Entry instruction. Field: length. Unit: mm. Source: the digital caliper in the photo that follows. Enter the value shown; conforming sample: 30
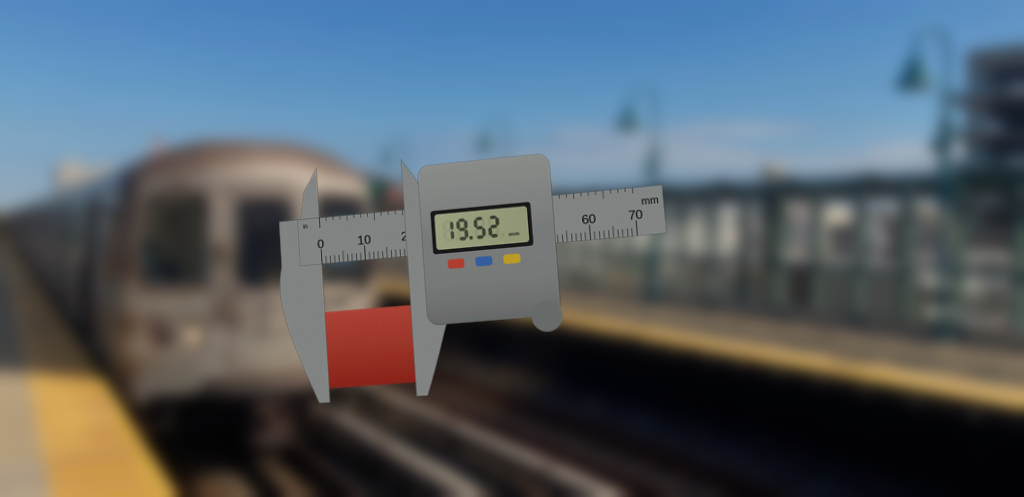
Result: 19.52
